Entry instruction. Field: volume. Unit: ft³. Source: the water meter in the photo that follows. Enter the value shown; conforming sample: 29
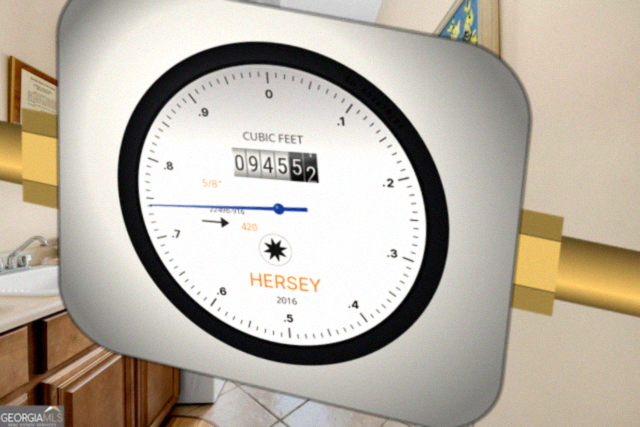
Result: 94551.74
